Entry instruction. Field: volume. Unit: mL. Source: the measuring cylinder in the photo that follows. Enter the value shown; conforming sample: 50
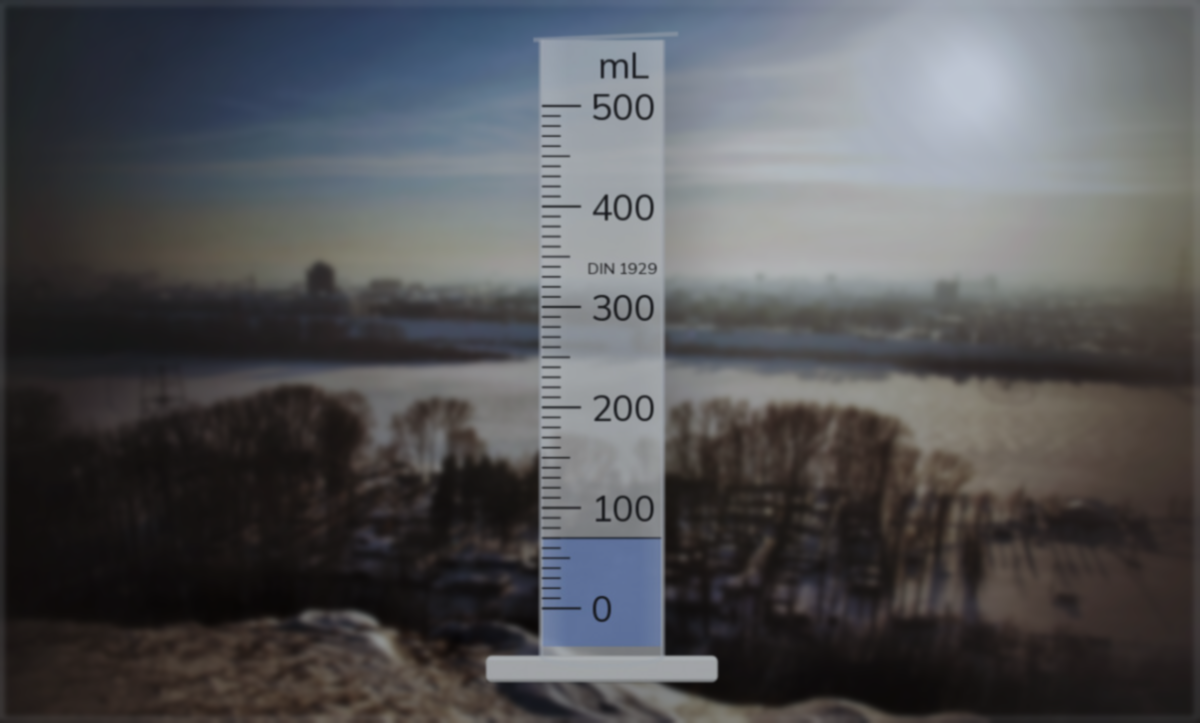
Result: 70
